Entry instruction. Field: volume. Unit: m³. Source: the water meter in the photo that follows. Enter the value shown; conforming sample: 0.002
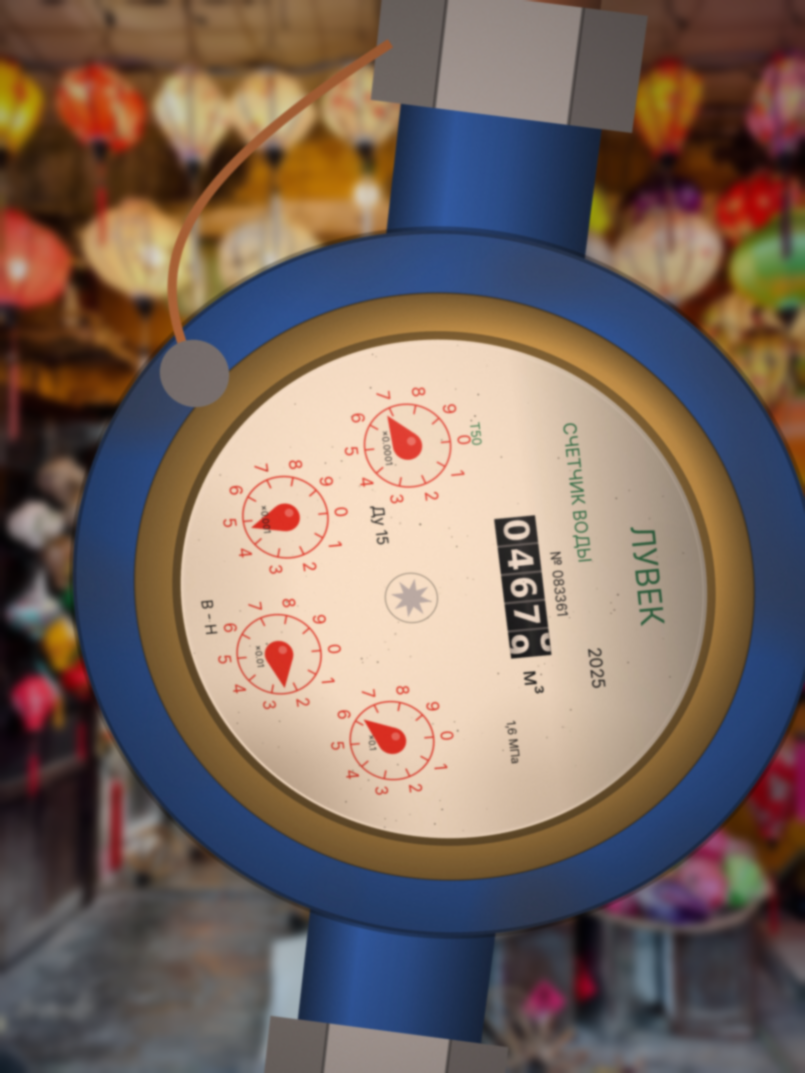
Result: 4678.6246
